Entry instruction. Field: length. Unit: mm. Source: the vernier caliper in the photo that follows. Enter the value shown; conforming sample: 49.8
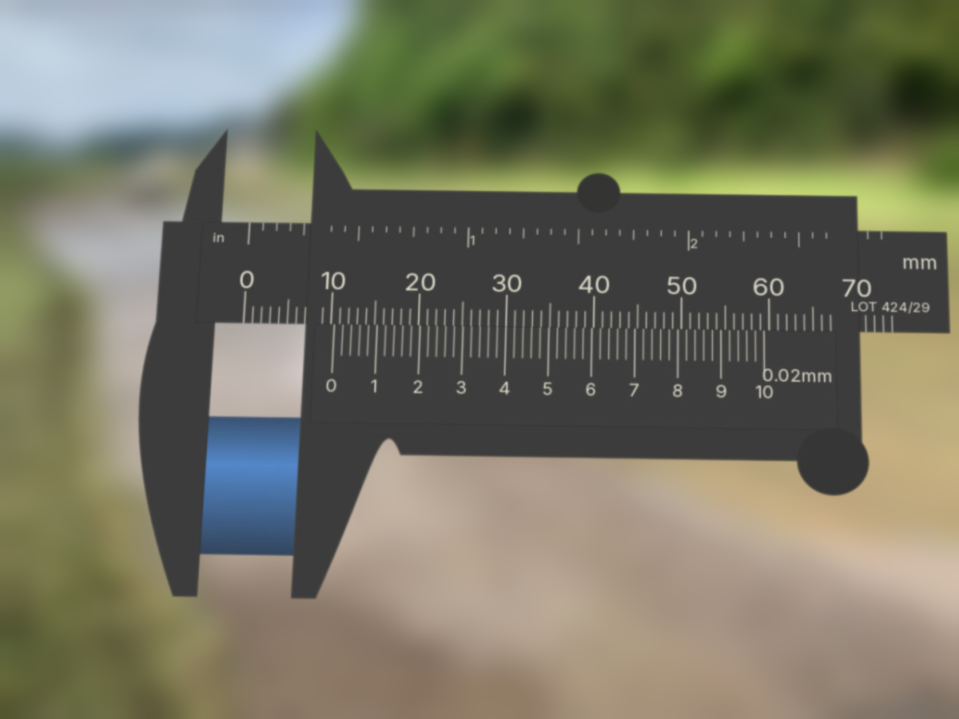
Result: 10.4
